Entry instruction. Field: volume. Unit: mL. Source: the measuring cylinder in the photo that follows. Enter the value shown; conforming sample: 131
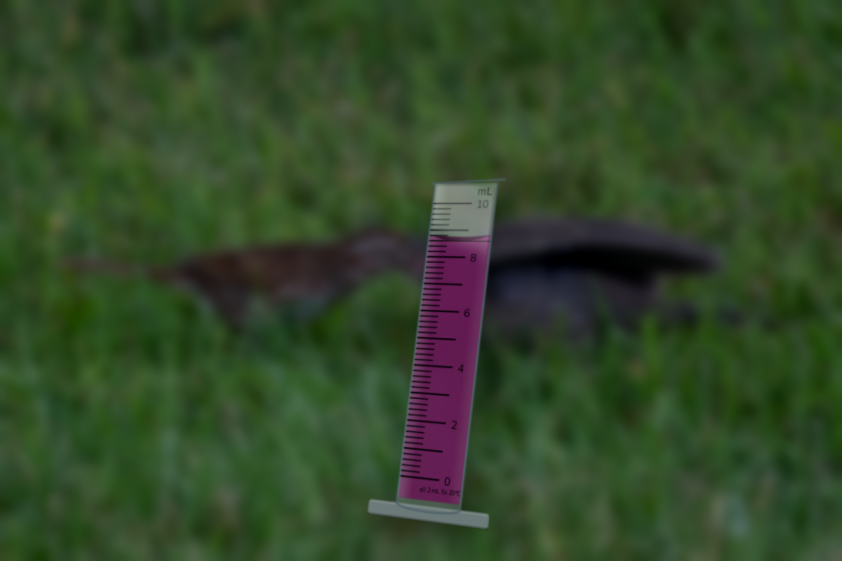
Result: 8.6
